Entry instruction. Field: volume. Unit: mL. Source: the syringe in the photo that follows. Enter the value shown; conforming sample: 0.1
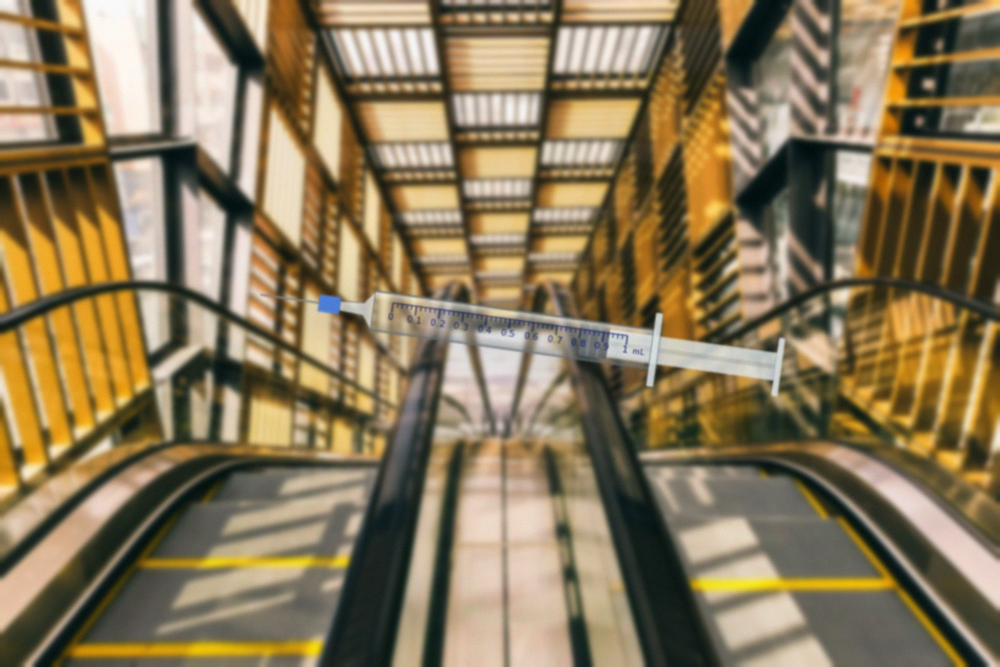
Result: 0.8
